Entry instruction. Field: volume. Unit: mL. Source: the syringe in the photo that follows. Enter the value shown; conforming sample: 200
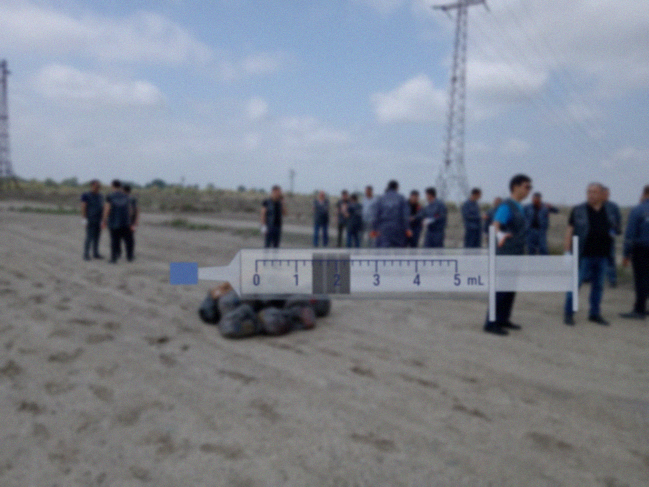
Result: 1.4
